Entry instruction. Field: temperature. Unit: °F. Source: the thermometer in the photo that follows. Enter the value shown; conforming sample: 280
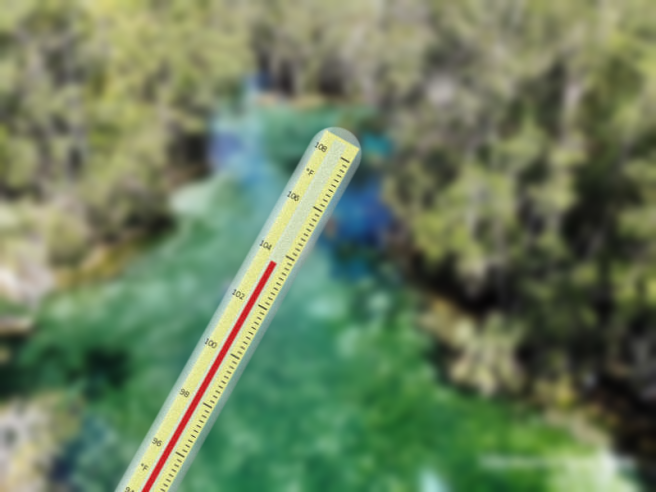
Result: 103.6
